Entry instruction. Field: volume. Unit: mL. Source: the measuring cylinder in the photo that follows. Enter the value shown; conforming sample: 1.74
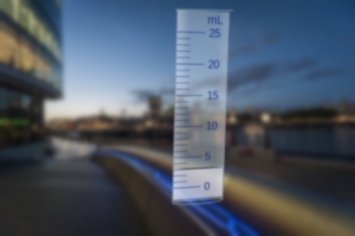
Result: 3
